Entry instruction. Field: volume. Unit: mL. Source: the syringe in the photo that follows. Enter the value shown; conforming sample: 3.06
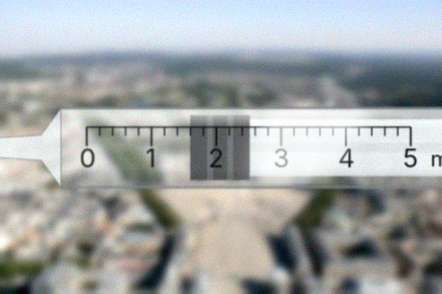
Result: 1.6
